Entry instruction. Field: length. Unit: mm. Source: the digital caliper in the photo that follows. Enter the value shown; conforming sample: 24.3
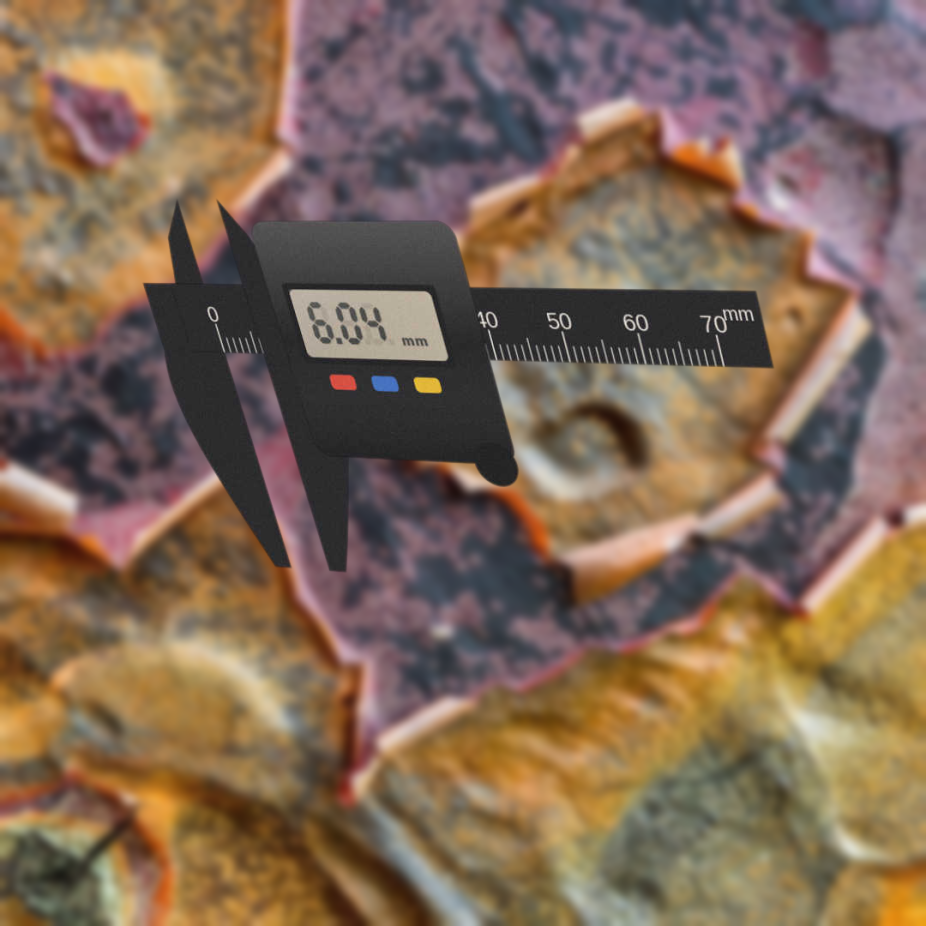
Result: 6.04
